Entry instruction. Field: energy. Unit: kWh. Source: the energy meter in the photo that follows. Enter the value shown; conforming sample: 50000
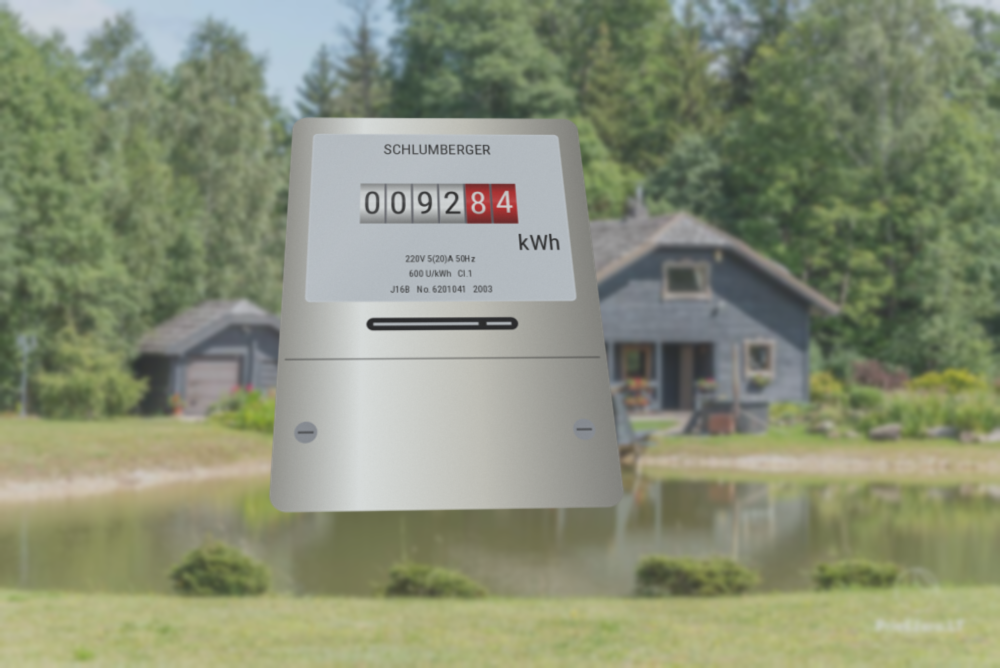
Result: 92.84
